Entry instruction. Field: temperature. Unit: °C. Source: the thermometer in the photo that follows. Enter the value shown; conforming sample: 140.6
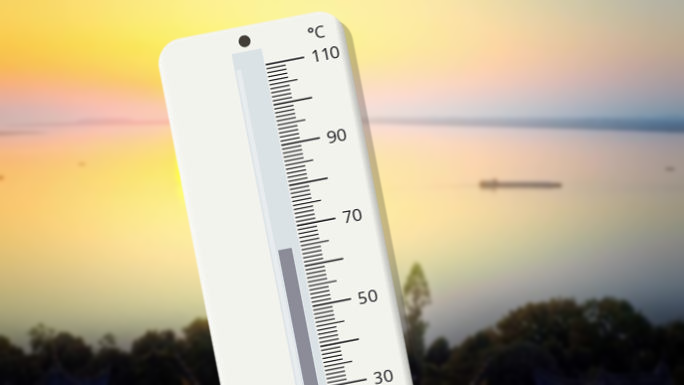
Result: 65
